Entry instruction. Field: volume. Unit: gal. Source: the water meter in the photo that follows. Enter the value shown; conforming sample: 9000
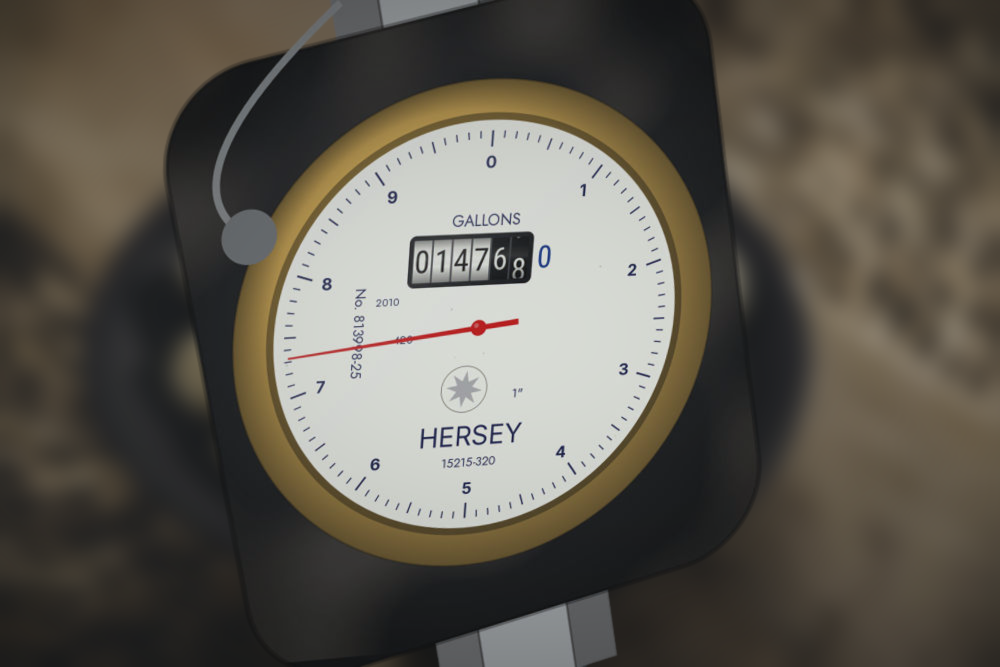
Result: 147677.3
